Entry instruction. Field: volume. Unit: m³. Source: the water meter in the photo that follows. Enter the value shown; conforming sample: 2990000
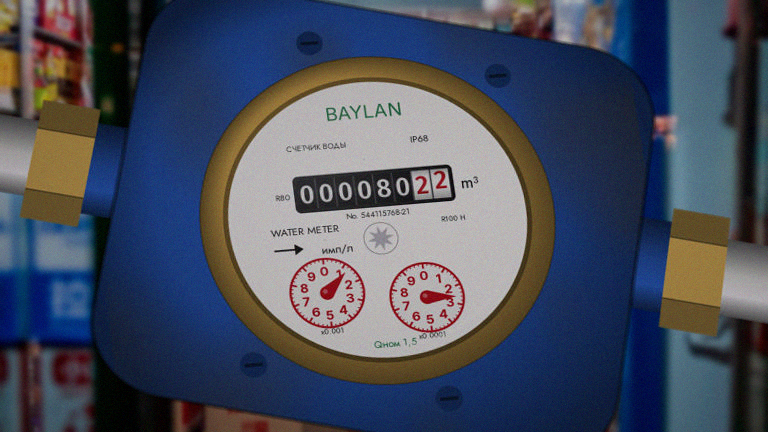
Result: 80.2212
